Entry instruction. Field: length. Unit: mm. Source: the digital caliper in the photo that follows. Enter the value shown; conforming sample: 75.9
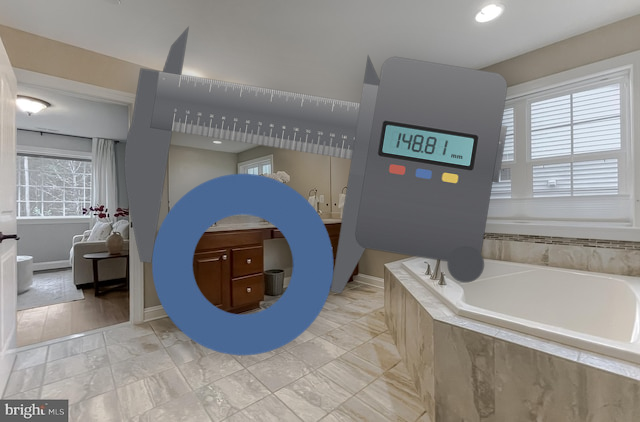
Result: 148.81
